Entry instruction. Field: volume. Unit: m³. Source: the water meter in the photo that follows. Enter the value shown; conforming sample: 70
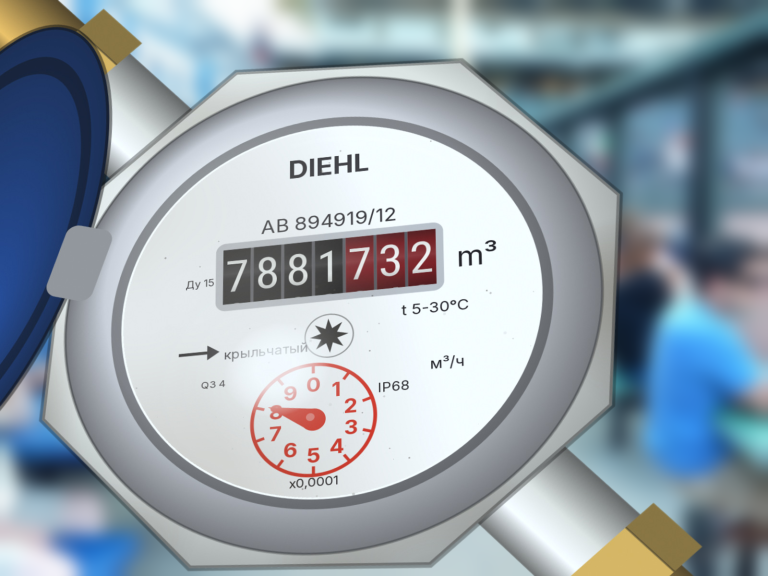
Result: 7881.7328
